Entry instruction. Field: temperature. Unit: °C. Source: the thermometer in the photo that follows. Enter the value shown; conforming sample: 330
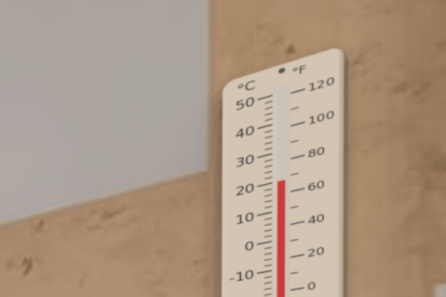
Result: 20
